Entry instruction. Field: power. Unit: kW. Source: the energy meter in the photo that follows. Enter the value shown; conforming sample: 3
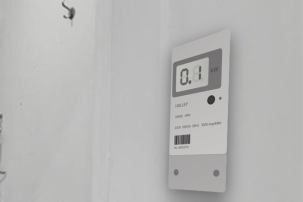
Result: 0.1
